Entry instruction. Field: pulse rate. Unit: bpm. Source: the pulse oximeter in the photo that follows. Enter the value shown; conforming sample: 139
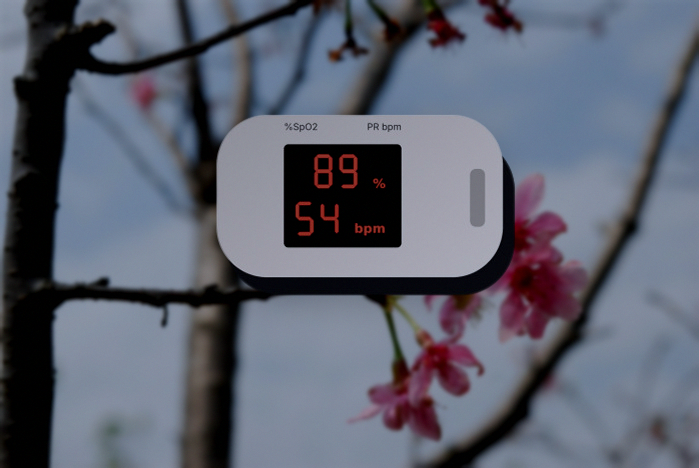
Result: 54
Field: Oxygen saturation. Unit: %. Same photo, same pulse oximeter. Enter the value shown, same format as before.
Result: 89
